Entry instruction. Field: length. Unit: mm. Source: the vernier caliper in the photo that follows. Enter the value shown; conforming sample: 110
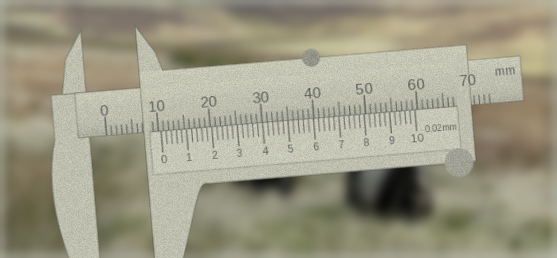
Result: 10.5
